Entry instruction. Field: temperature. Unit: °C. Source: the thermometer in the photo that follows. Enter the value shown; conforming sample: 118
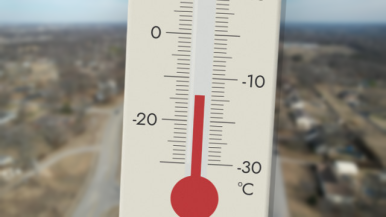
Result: -14
